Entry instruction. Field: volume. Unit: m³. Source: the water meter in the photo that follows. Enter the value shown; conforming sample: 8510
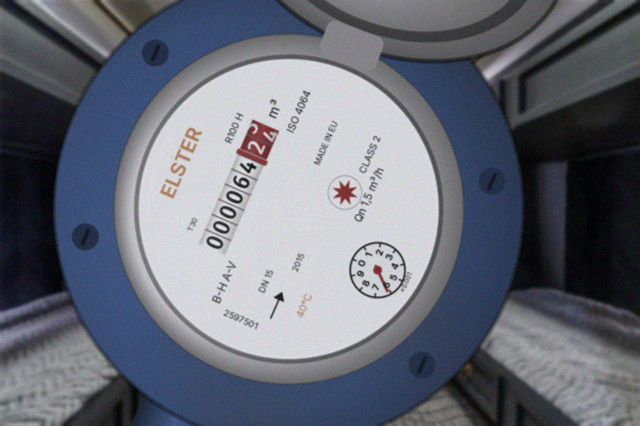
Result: 64.236
